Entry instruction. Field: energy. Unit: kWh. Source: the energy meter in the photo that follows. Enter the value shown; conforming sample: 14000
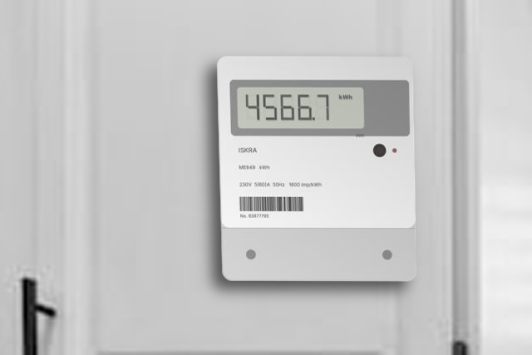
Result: 4566.7
